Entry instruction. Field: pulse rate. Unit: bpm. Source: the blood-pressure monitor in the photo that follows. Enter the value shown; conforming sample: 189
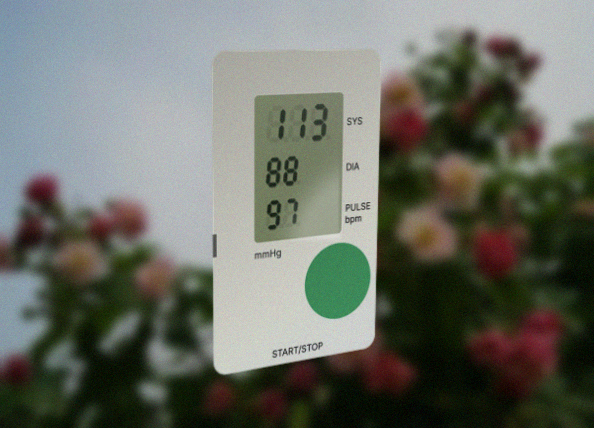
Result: 97
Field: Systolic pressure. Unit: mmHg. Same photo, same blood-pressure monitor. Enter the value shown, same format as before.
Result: 113
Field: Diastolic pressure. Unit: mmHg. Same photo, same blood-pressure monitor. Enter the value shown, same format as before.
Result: 88
